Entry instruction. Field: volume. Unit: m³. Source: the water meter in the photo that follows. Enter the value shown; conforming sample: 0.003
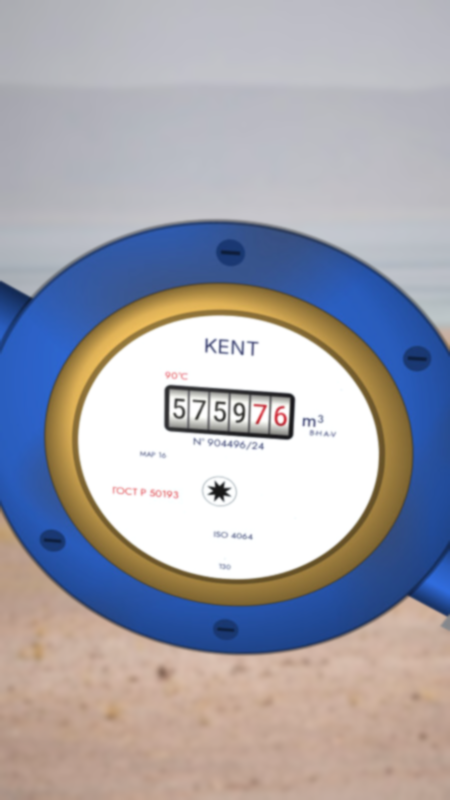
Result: 5759.76
